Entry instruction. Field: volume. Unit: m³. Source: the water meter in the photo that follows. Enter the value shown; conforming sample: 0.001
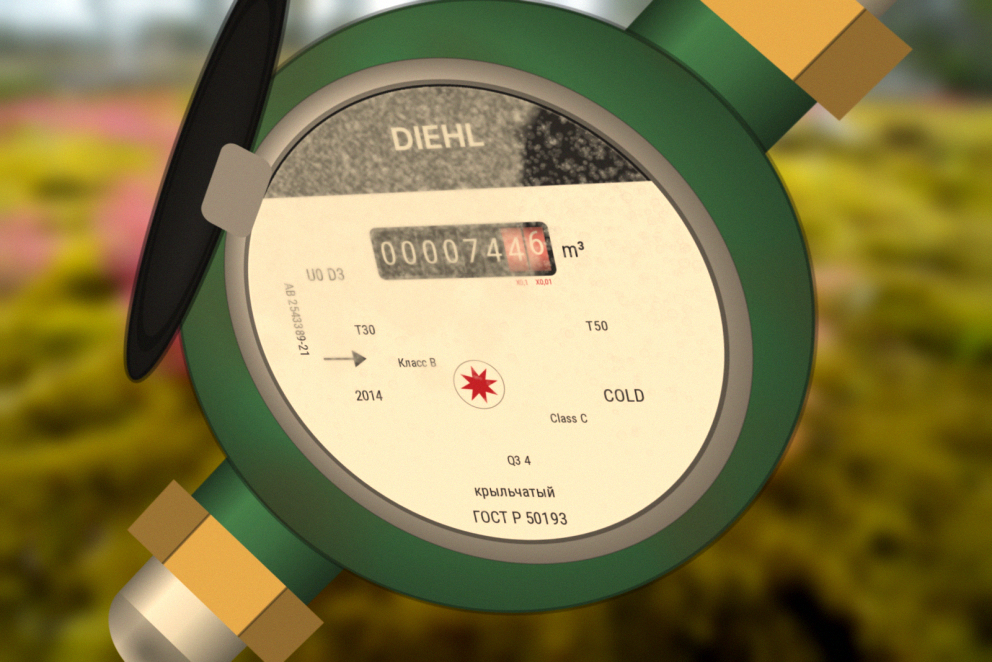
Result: 74.46
